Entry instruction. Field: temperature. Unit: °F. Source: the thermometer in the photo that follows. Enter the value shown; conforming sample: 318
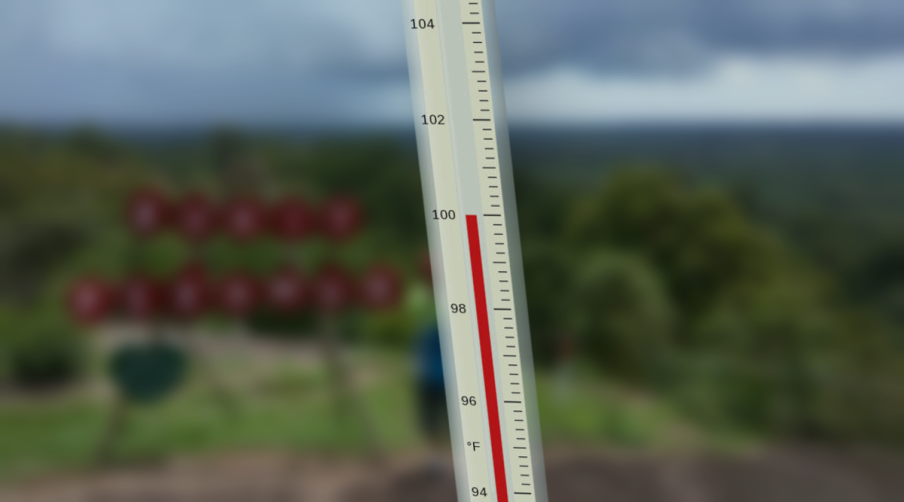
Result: 100
